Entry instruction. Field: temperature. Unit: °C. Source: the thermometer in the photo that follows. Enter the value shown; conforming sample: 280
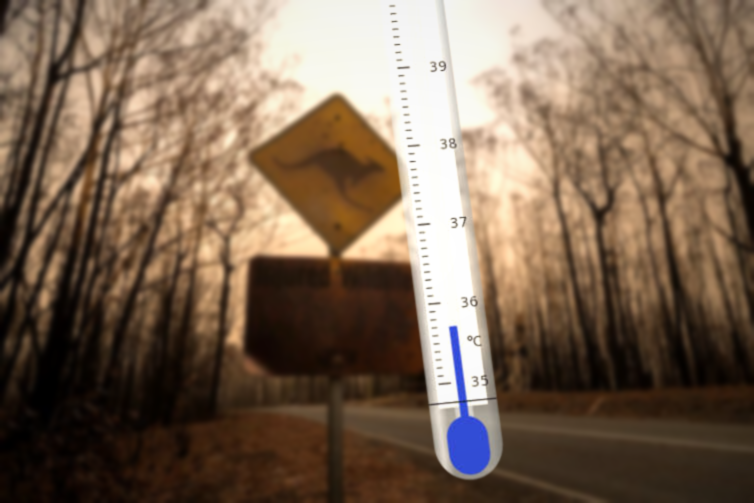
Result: 35.7
